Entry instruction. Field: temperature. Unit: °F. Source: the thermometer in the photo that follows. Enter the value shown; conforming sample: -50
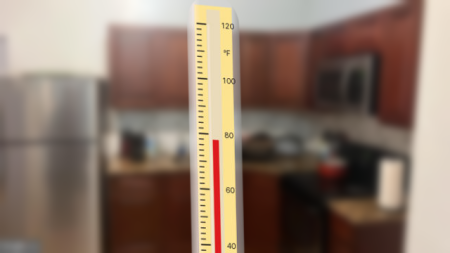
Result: 78
